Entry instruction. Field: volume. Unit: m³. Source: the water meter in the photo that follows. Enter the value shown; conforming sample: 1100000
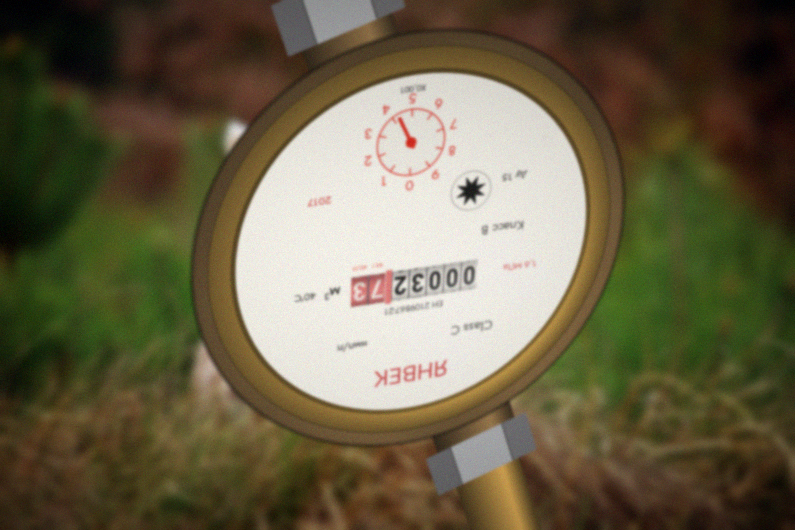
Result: 32.734
